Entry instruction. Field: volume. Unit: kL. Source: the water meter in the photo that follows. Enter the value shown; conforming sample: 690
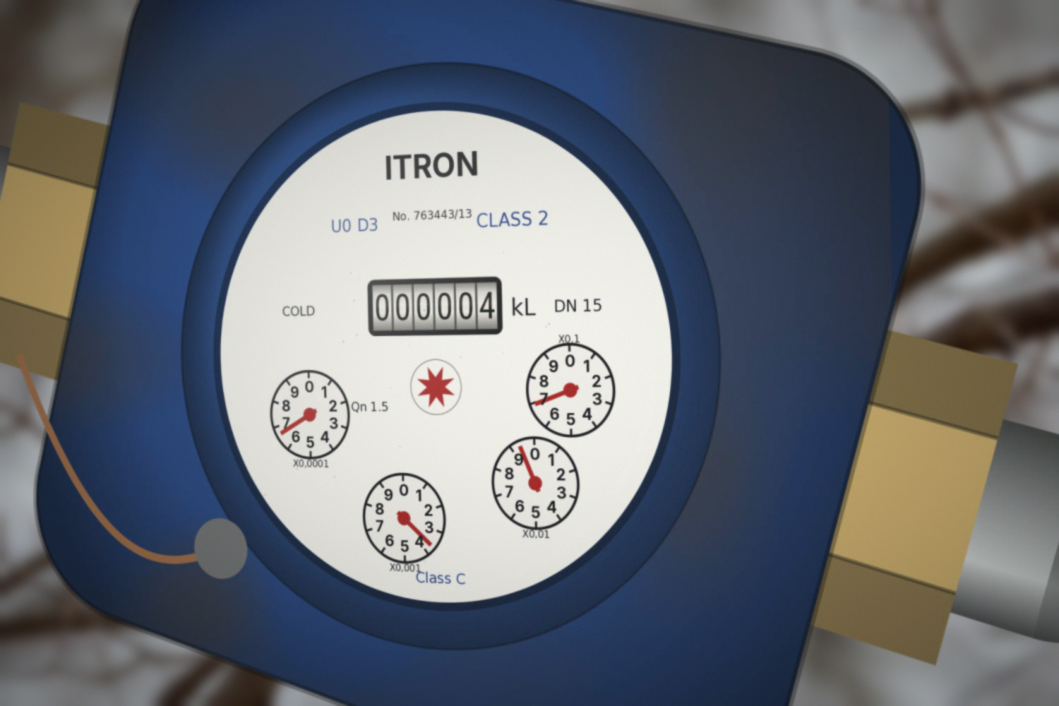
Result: 4.6936
